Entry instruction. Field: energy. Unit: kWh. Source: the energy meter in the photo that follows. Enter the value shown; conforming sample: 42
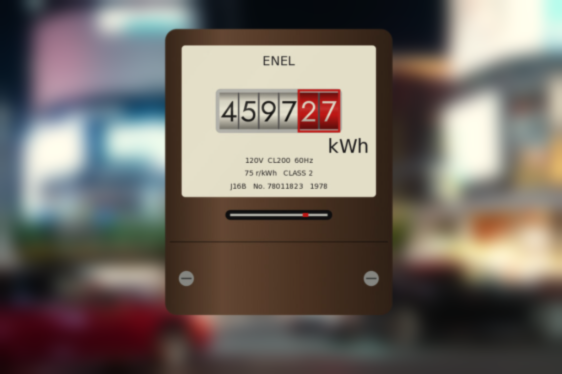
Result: 4597.27
